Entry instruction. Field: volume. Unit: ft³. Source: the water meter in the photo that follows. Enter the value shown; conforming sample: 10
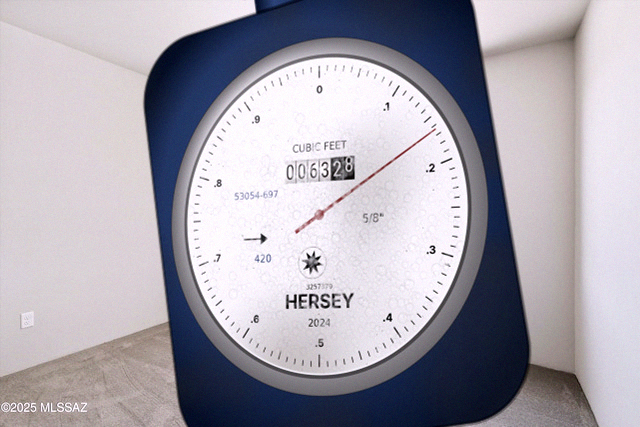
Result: 6328.16
